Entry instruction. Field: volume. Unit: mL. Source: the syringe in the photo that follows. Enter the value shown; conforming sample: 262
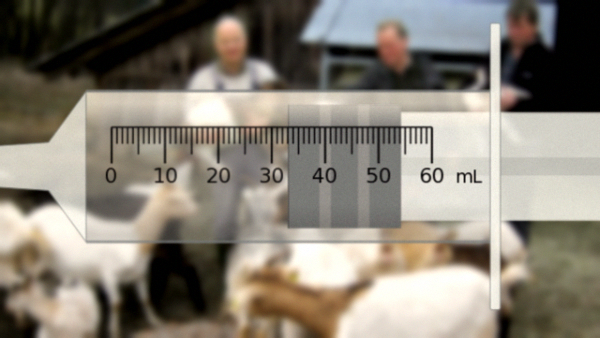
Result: 33
